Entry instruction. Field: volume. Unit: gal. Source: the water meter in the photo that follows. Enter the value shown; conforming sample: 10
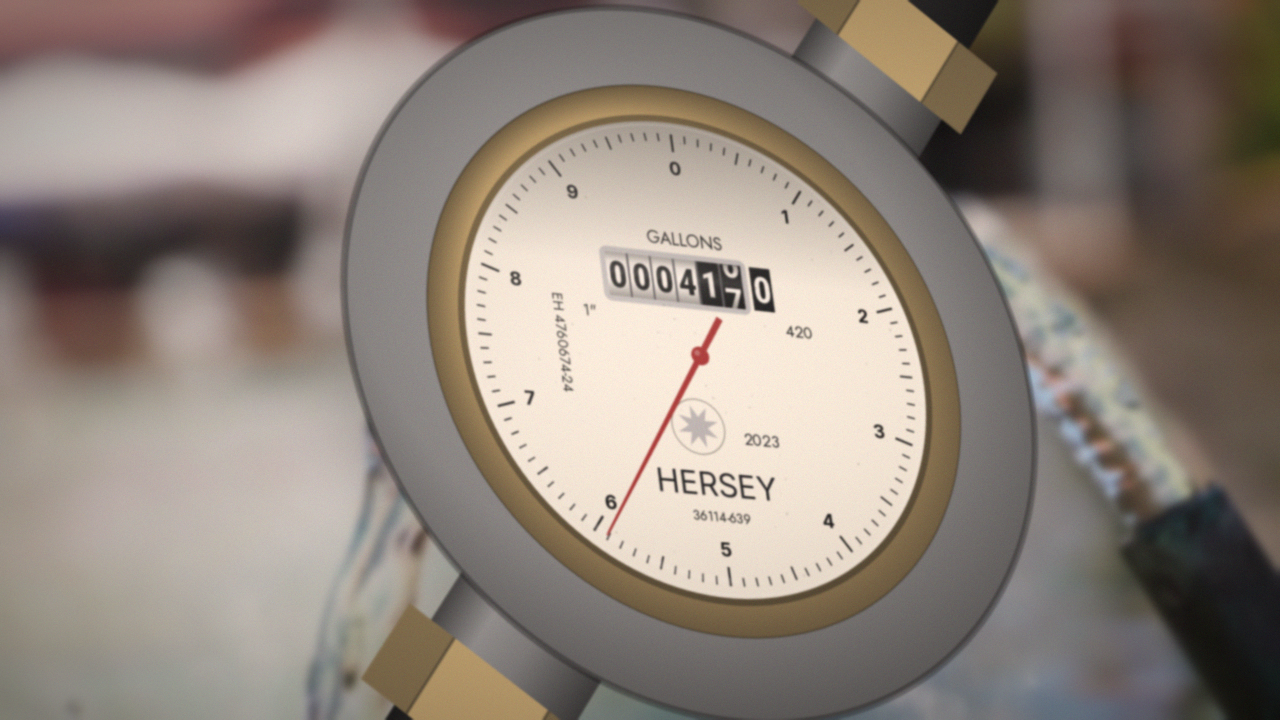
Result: 4165.9
